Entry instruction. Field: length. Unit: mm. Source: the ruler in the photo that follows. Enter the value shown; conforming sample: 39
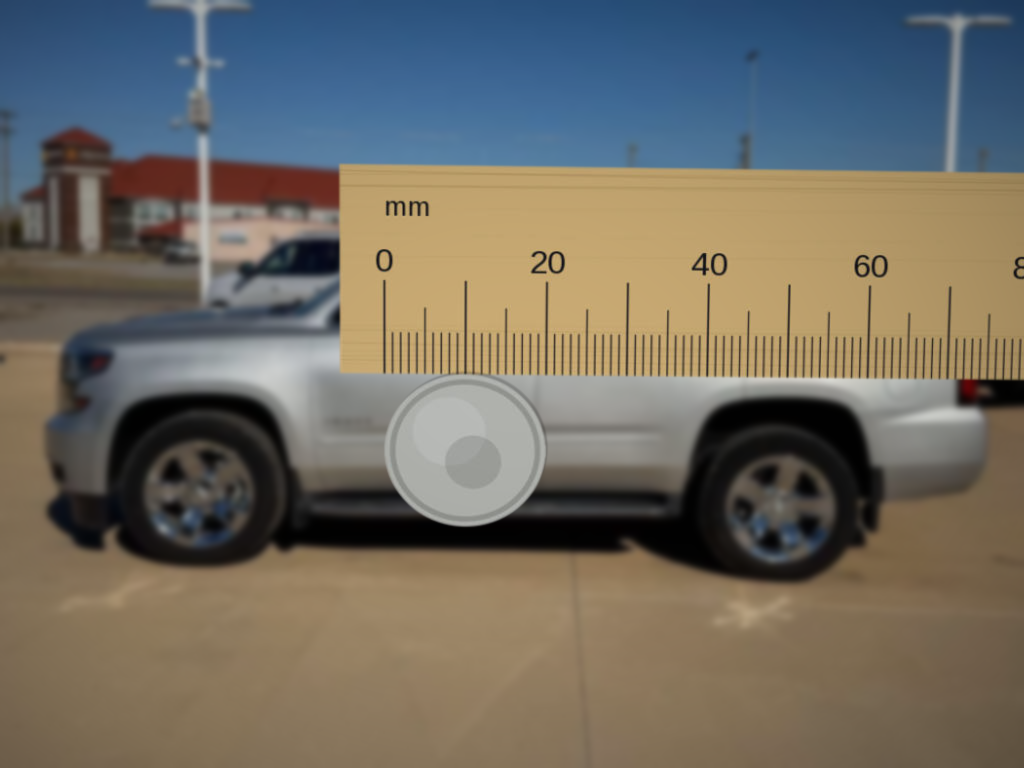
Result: 20
